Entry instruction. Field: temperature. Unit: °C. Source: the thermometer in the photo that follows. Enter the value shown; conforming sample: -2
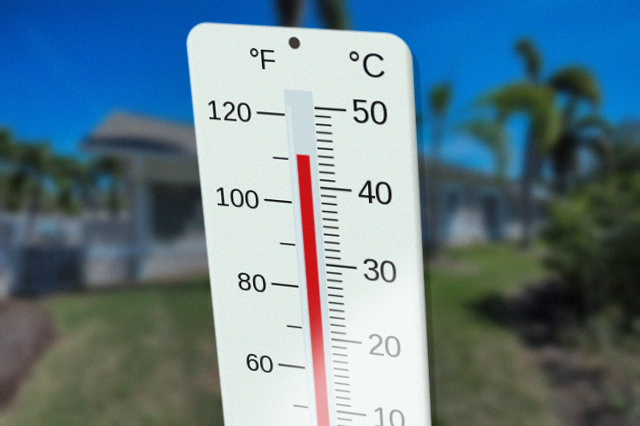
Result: 44
